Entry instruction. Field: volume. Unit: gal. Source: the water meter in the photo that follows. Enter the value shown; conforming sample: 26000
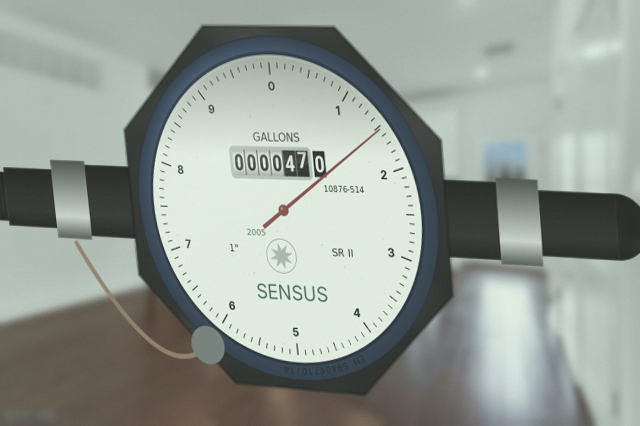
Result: 471.5
